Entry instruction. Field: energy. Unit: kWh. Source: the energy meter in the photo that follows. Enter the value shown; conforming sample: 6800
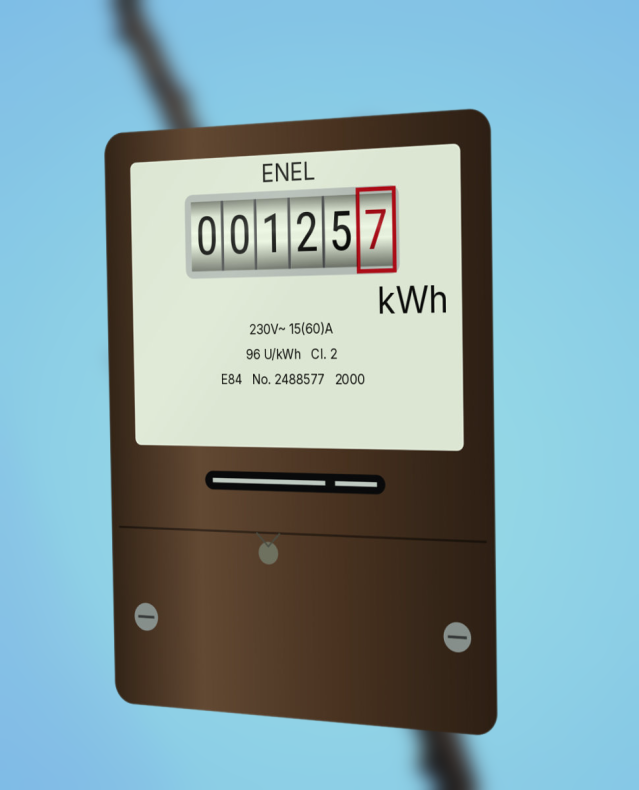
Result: 125.7
